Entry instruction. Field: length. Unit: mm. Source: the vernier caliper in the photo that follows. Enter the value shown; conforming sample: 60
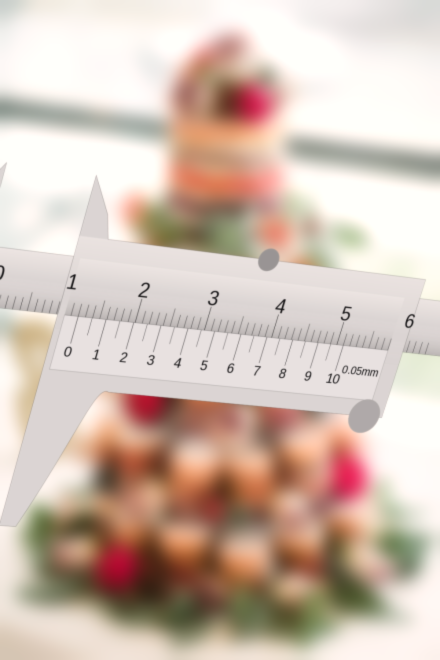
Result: 12.0
